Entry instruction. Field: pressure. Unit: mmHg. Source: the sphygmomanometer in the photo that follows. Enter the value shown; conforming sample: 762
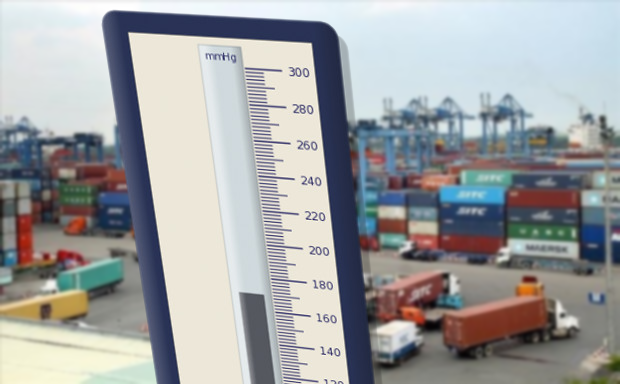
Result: 170
